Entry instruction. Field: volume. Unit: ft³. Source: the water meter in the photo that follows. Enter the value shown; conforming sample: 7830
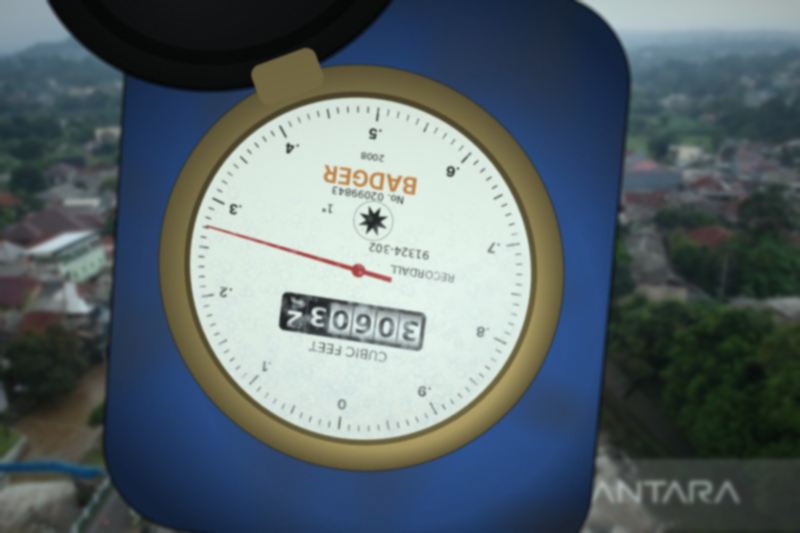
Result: 306032.27
